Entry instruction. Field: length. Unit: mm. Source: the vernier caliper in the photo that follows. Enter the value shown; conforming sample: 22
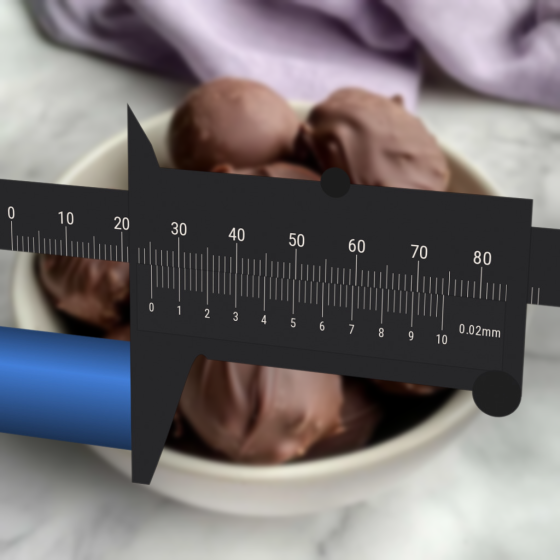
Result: 25.2
